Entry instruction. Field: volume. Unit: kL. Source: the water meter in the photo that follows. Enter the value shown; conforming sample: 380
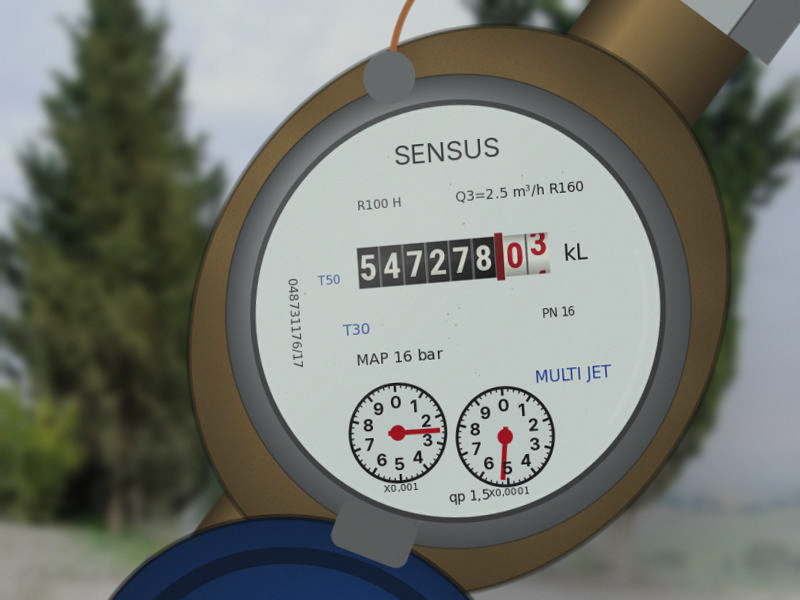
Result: 547278.0325
